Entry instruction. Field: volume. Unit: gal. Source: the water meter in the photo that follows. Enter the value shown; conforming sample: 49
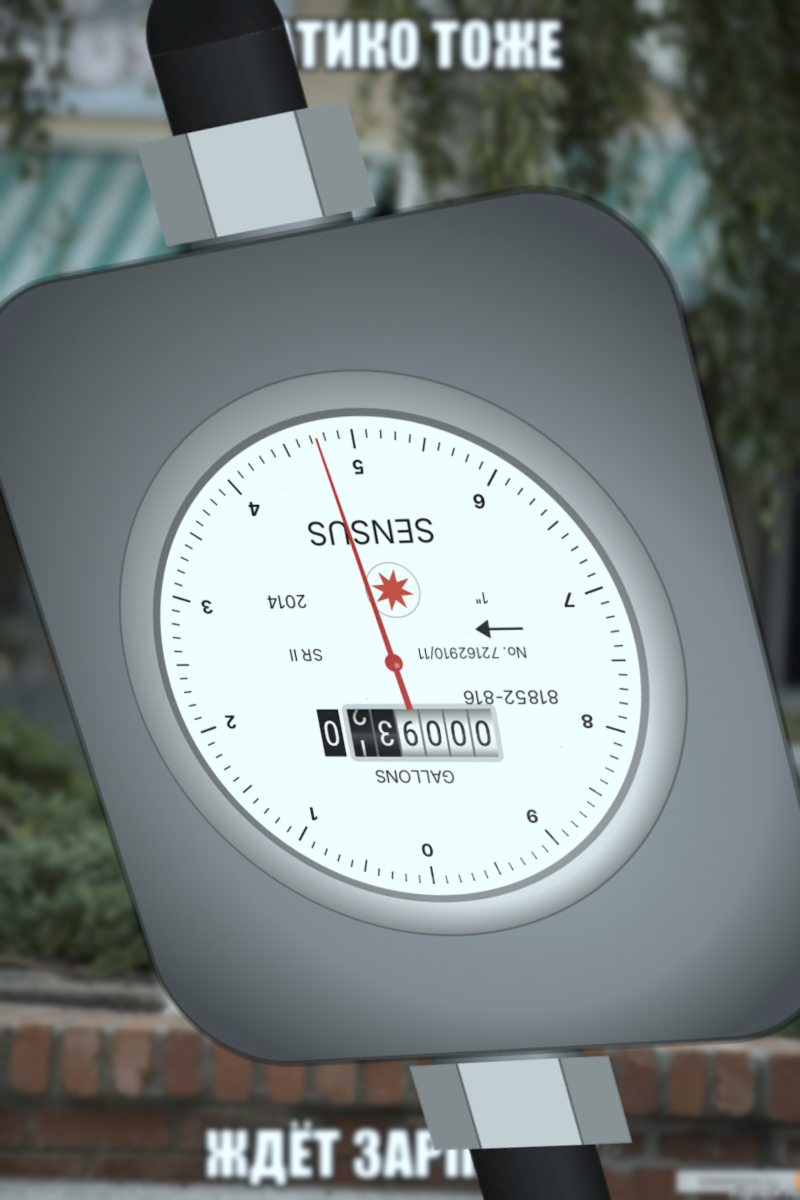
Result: 9314.7
